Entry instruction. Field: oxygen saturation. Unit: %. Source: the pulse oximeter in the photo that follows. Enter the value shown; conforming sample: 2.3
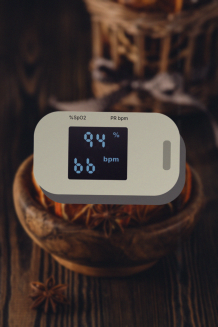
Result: 94
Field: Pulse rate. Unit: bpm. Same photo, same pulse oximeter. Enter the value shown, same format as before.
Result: 66
